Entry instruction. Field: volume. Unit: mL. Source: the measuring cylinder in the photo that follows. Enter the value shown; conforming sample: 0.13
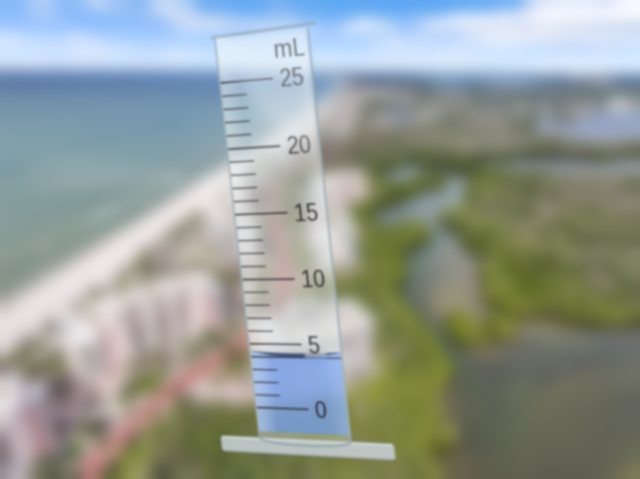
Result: 4
